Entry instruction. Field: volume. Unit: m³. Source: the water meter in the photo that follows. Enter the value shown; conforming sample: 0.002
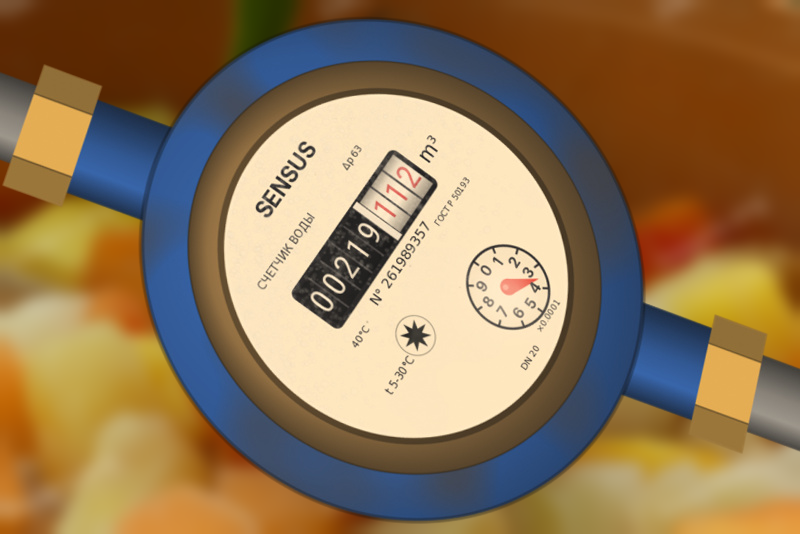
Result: 219.1123
